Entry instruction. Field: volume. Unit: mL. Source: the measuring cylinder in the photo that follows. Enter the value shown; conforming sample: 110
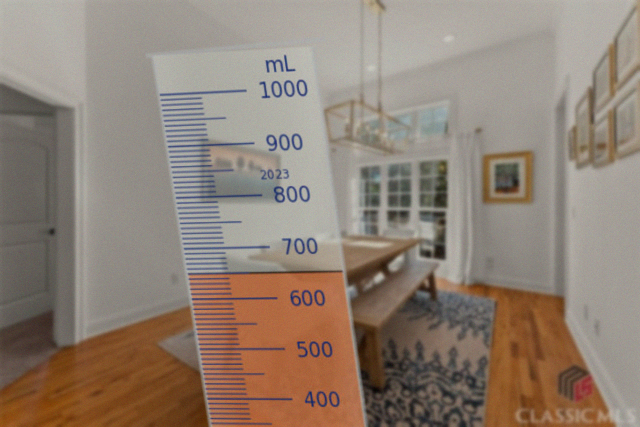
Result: 650
